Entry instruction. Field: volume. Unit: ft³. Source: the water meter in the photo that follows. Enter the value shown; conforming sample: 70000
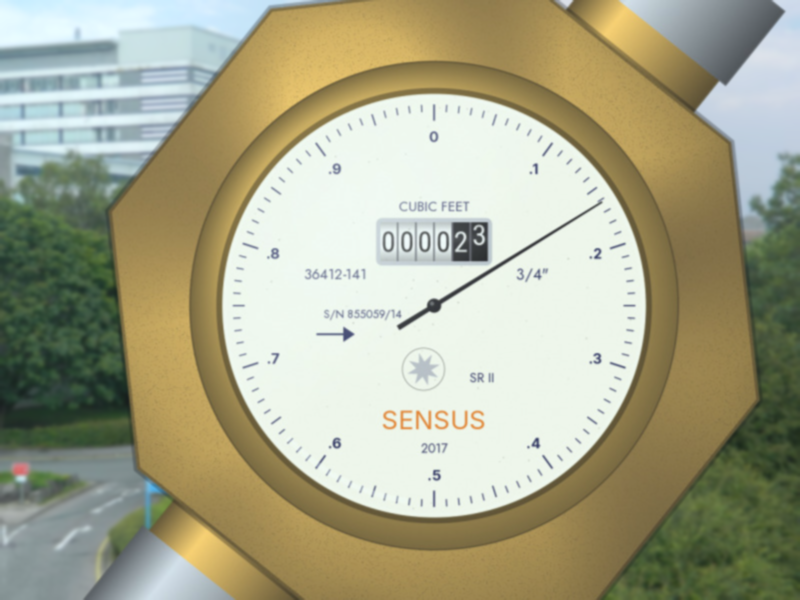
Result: 23.16
